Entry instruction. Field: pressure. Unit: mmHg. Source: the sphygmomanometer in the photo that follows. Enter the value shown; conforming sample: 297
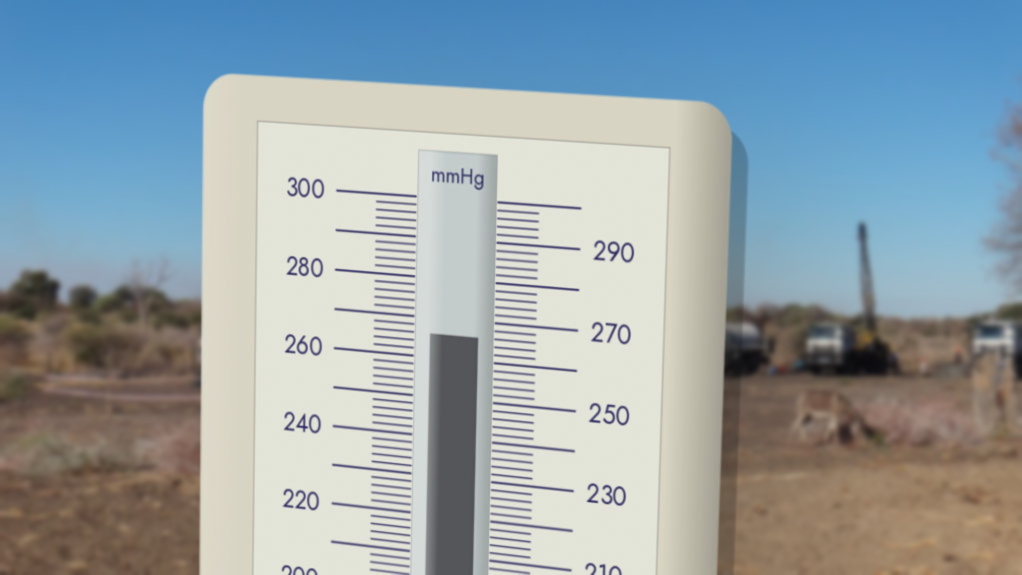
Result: 266
